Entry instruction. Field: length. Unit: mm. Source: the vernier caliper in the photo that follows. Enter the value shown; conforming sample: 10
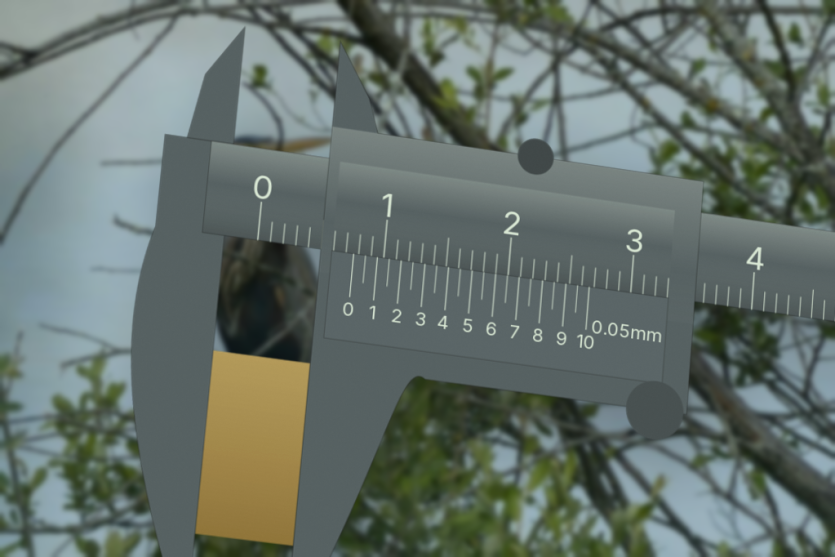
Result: 7.6
